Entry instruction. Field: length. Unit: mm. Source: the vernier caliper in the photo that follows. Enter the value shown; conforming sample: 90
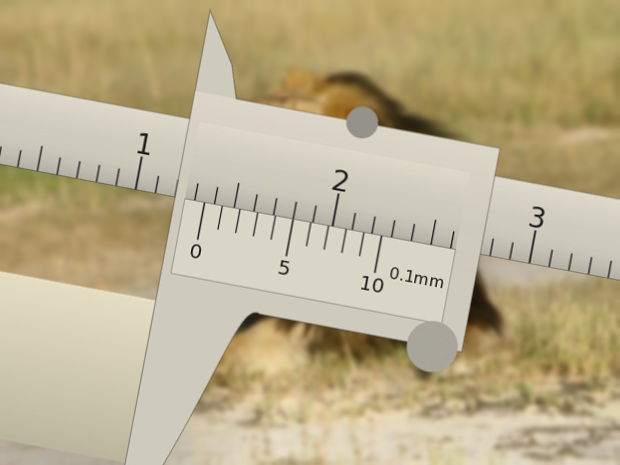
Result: 13.5
